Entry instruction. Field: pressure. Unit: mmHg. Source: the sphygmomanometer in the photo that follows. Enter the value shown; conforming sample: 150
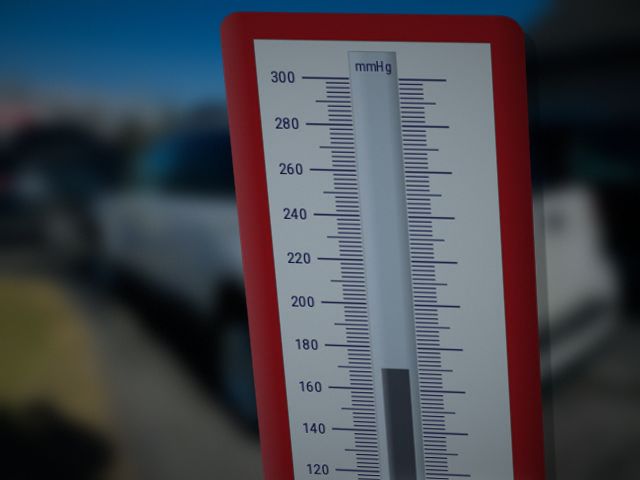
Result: 170
